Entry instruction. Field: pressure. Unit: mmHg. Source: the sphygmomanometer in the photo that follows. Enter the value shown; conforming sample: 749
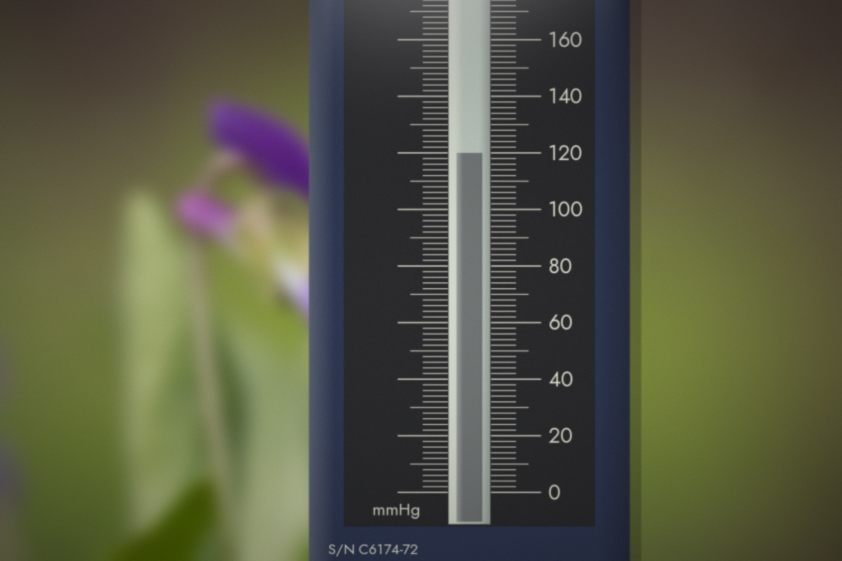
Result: 120
